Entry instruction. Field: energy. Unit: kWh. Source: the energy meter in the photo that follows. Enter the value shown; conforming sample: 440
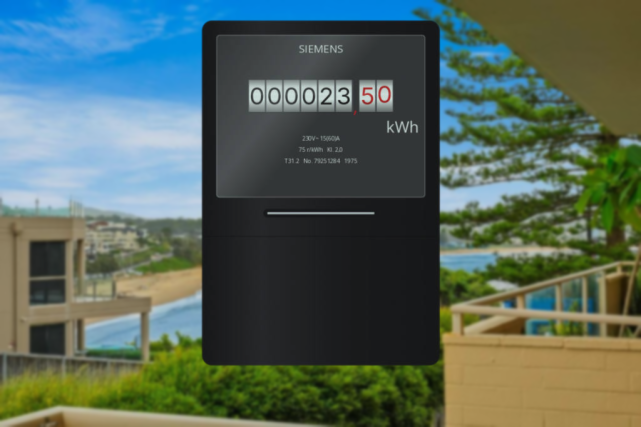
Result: 23.50
